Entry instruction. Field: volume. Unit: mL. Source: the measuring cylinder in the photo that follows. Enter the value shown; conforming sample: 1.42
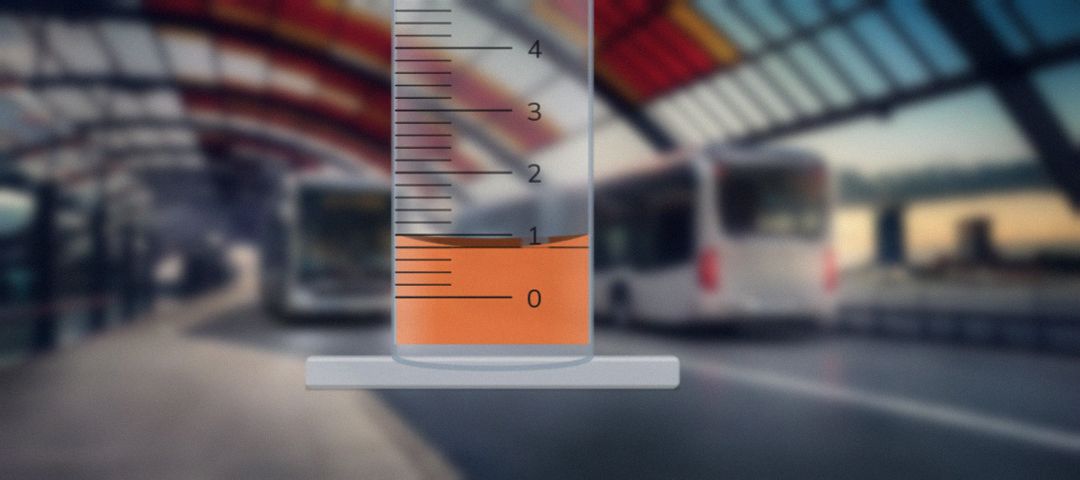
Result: 0.8
